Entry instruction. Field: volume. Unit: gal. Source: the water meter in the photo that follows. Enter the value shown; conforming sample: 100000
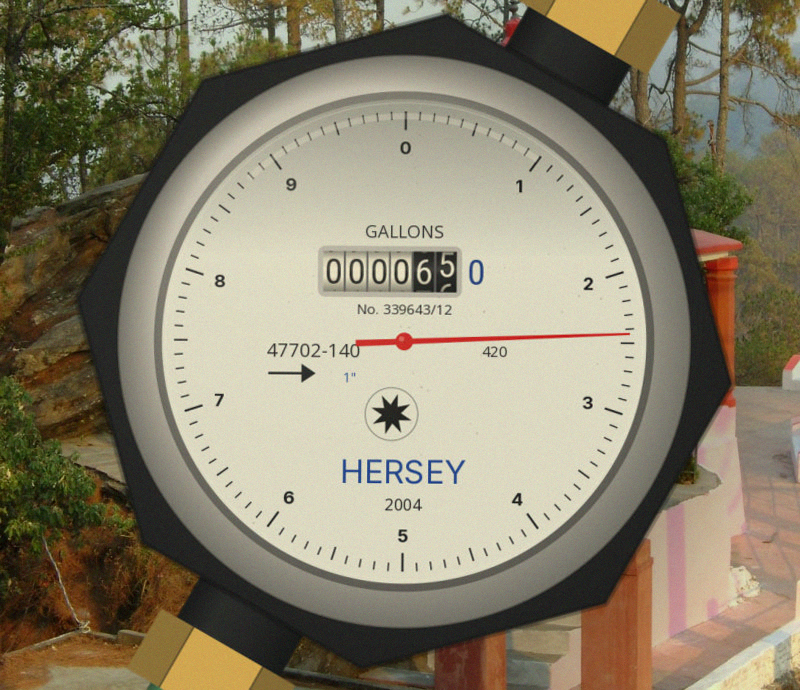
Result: 652.4
